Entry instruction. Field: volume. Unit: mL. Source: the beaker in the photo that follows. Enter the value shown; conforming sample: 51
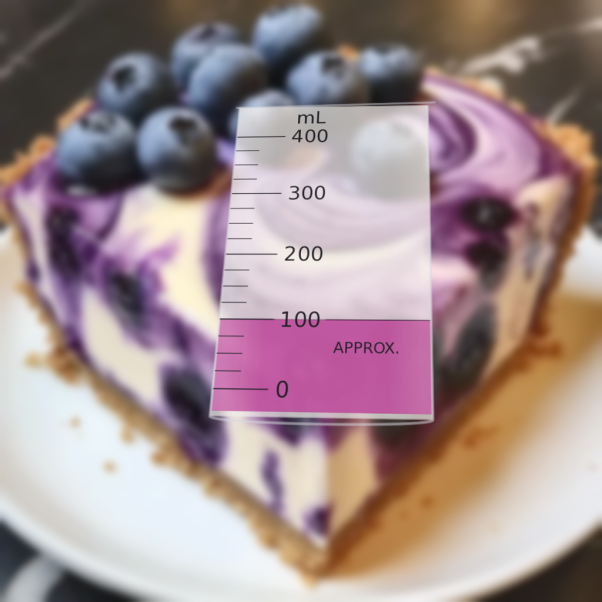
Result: 100
